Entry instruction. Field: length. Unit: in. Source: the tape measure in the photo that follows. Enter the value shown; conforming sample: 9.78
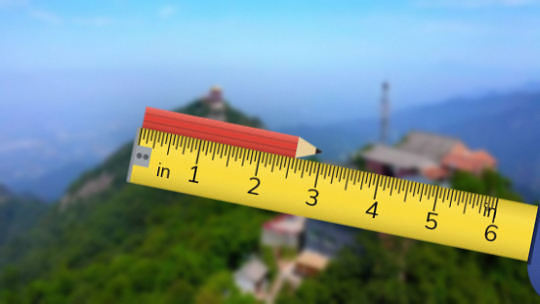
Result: 3
